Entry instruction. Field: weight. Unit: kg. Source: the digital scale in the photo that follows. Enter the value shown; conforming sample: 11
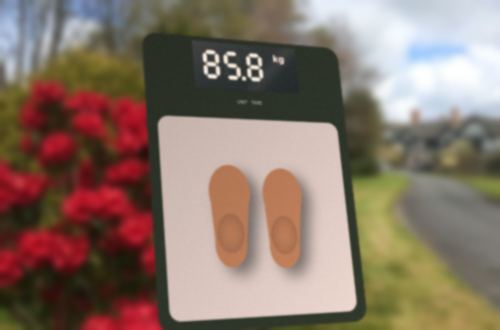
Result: 85.8
